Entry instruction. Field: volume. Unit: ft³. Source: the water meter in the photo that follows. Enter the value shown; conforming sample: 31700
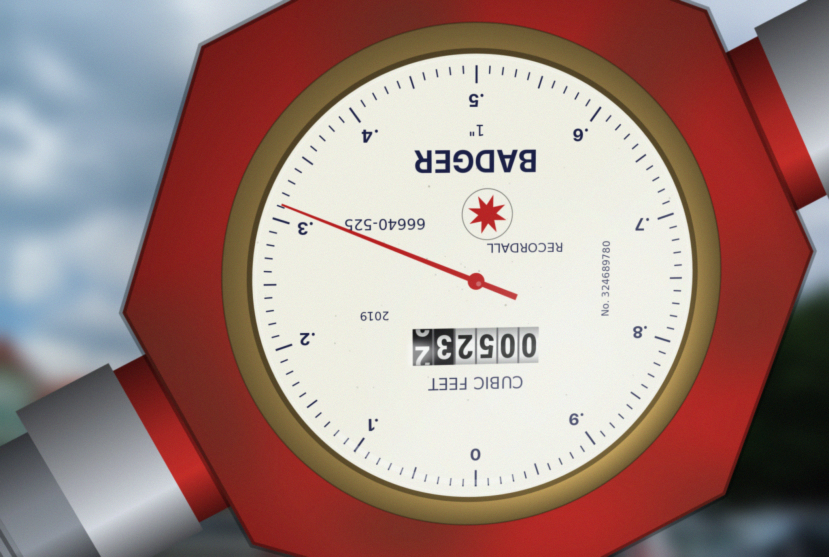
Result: 5232.31
